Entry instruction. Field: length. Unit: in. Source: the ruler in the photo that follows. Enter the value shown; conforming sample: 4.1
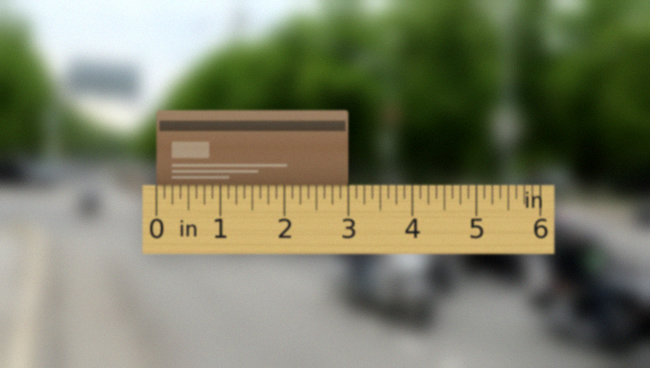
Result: 3
